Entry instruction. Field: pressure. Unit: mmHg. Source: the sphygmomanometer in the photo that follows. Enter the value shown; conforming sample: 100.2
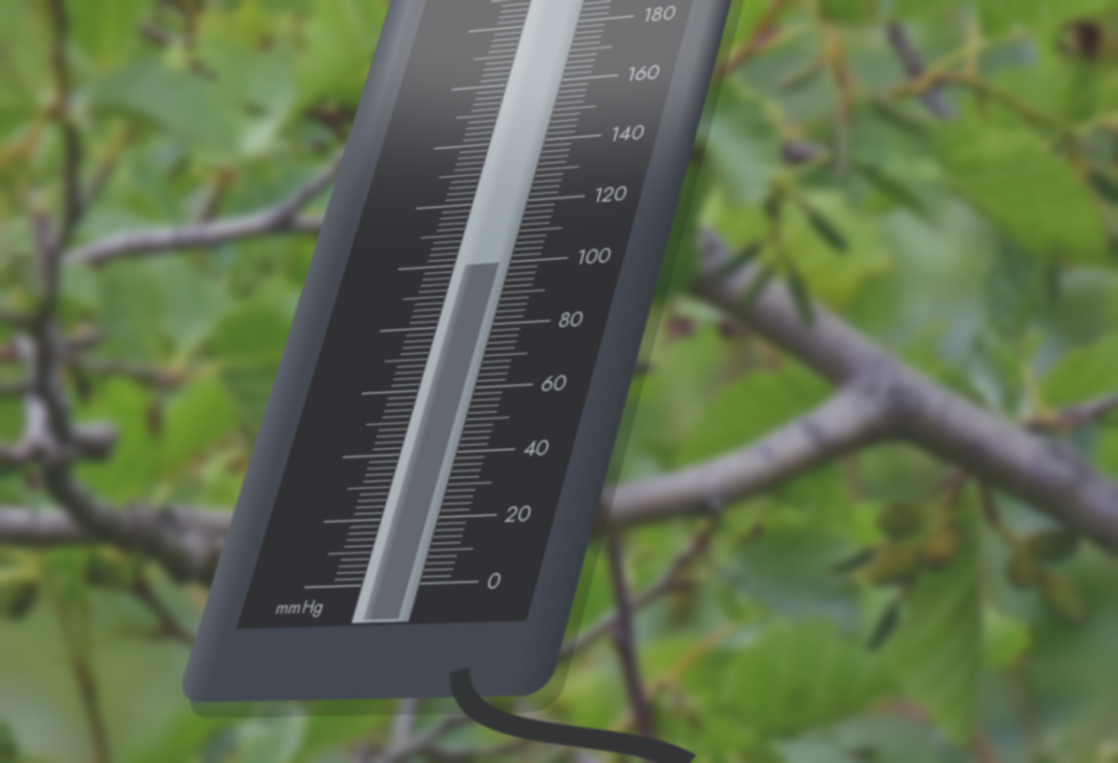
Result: 100
